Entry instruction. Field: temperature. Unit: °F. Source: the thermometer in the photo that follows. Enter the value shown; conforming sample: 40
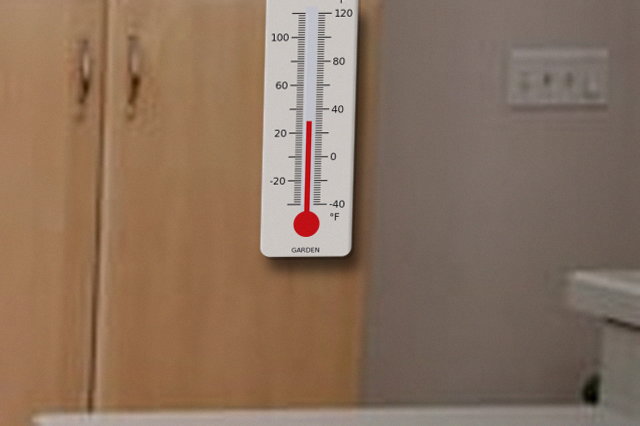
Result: 30
